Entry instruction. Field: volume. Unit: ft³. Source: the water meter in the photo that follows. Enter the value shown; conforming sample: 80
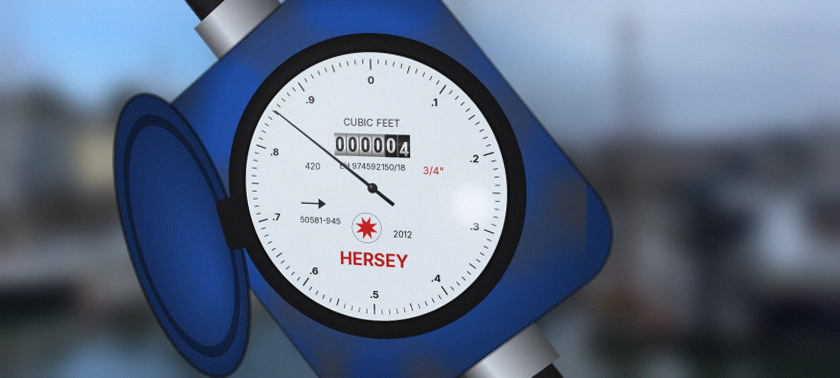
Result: 3.85
